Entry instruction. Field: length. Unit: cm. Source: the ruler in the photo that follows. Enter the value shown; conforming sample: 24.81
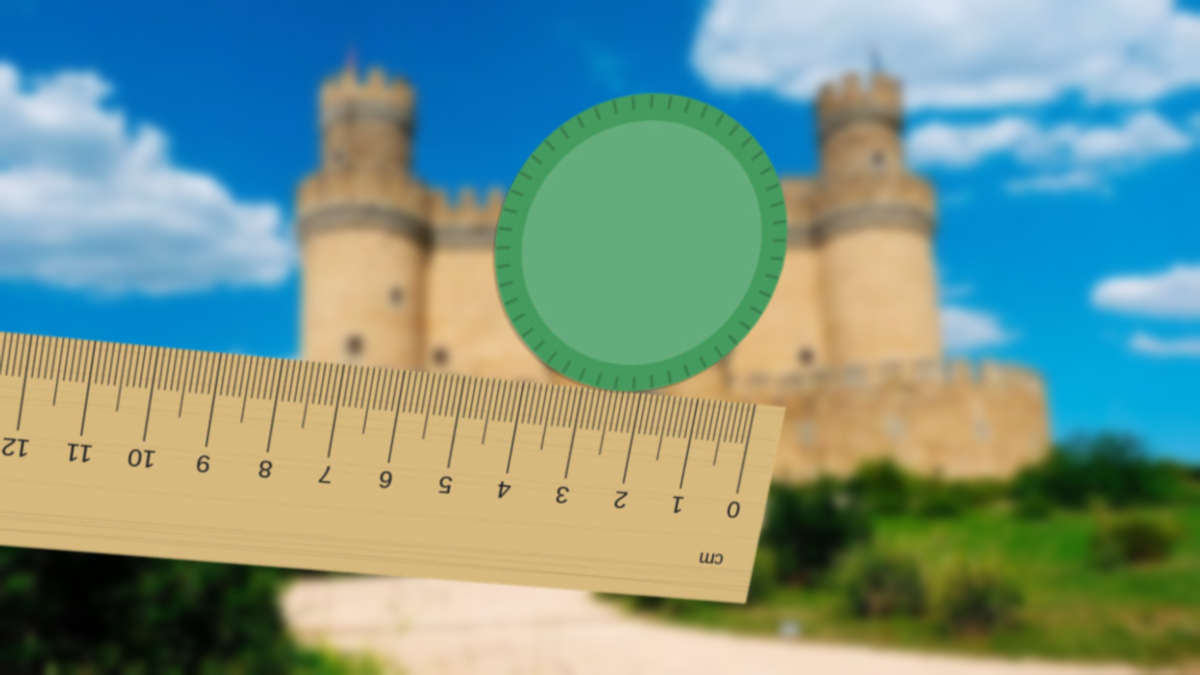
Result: 4.9
